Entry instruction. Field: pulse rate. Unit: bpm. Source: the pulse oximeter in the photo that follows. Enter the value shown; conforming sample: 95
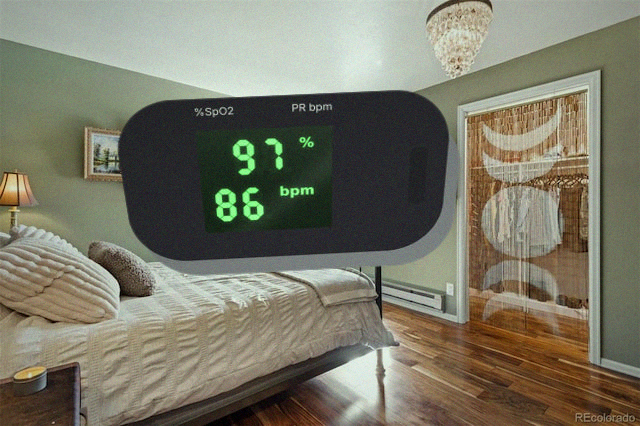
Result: 86
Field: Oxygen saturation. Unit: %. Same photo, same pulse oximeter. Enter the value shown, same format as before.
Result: 97
